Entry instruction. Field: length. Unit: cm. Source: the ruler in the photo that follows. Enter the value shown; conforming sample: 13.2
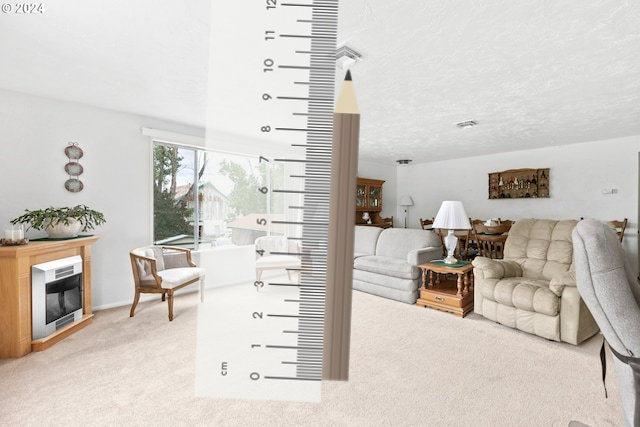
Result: 10
